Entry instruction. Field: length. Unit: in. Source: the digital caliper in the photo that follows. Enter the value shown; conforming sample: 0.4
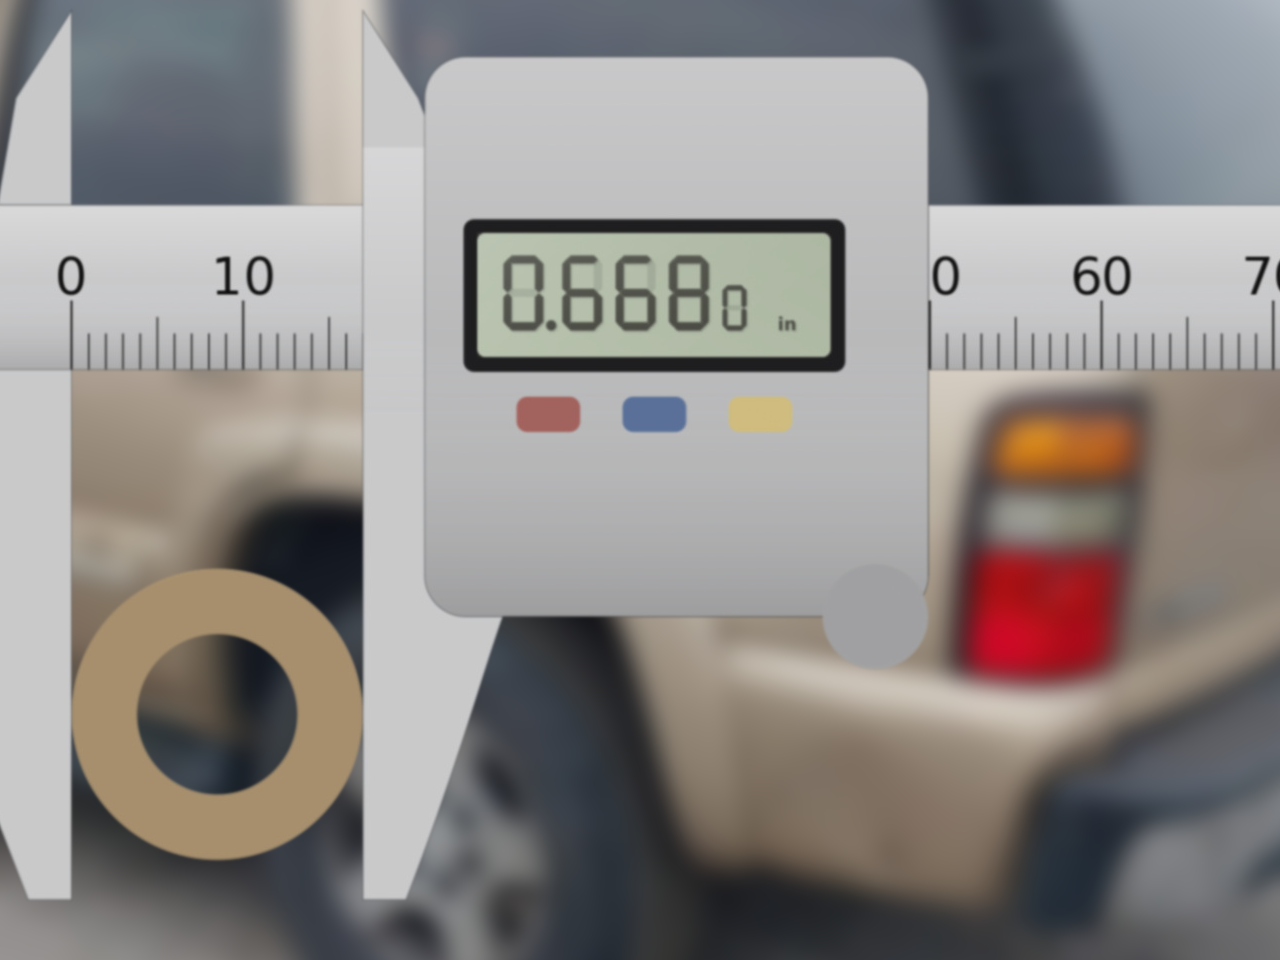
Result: 0.6680
